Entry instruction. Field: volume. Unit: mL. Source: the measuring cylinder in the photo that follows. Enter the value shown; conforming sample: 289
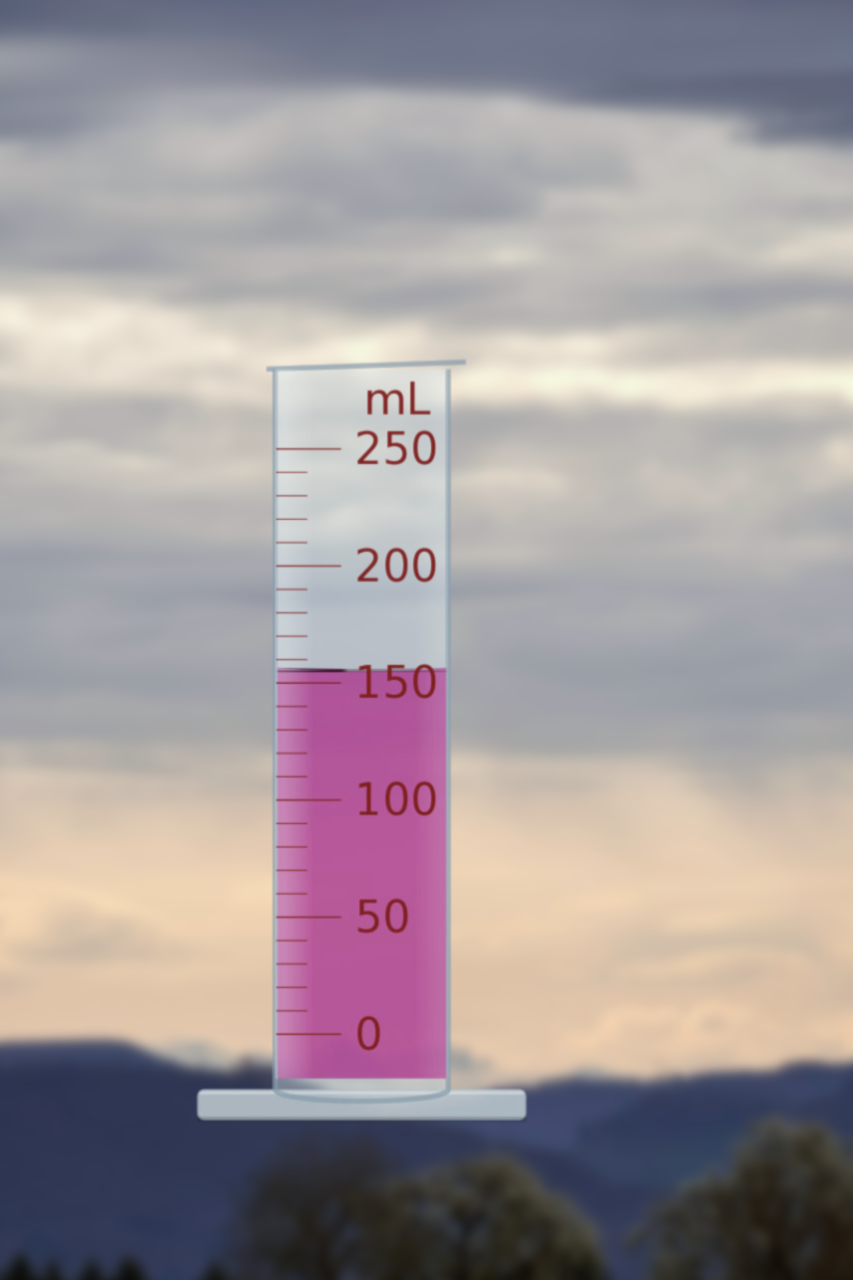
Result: 155
